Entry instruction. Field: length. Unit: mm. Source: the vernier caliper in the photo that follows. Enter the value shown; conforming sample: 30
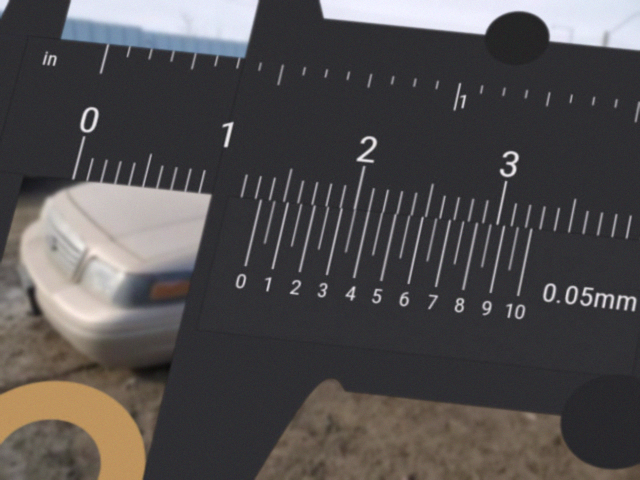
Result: 13.4
